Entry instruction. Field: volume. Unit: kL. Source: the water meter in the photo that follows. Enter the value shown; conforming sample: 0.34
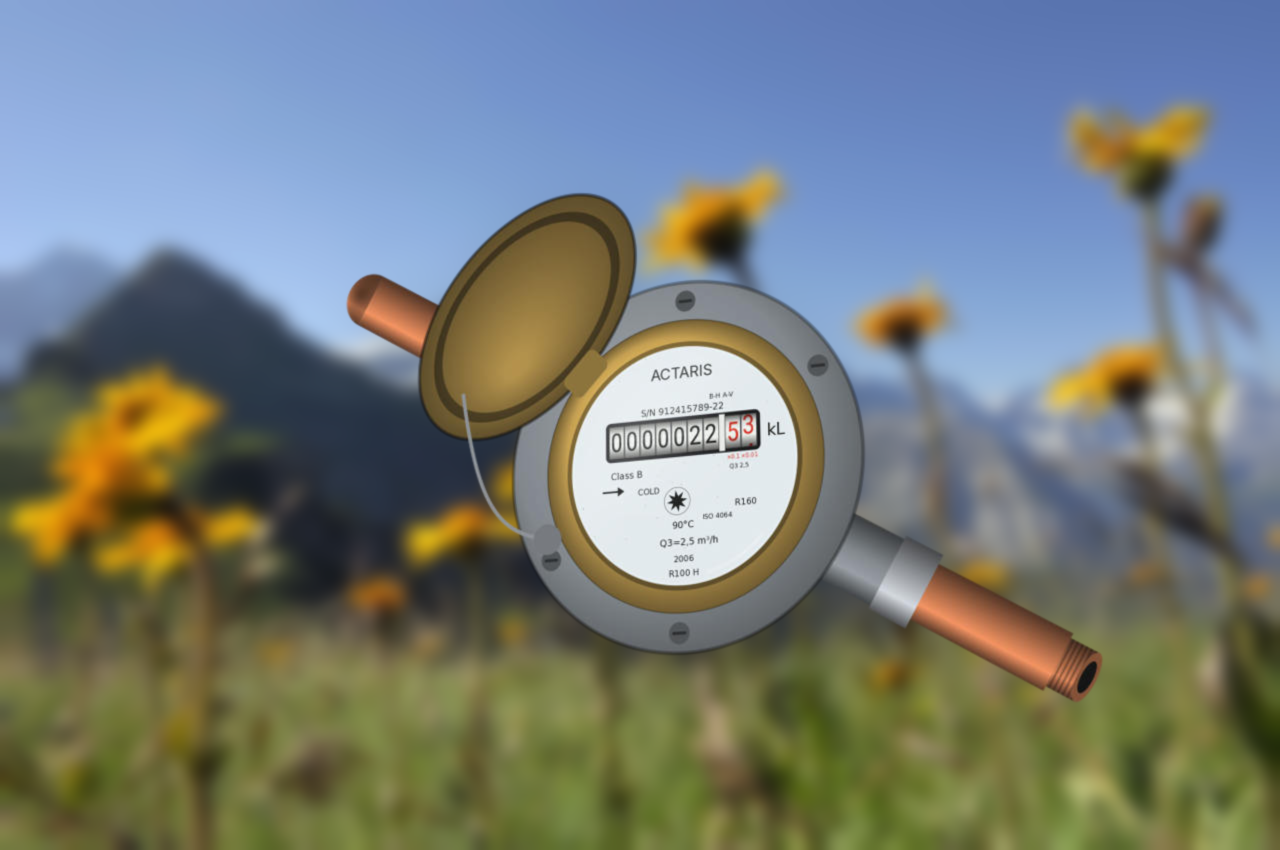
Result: 22.53
